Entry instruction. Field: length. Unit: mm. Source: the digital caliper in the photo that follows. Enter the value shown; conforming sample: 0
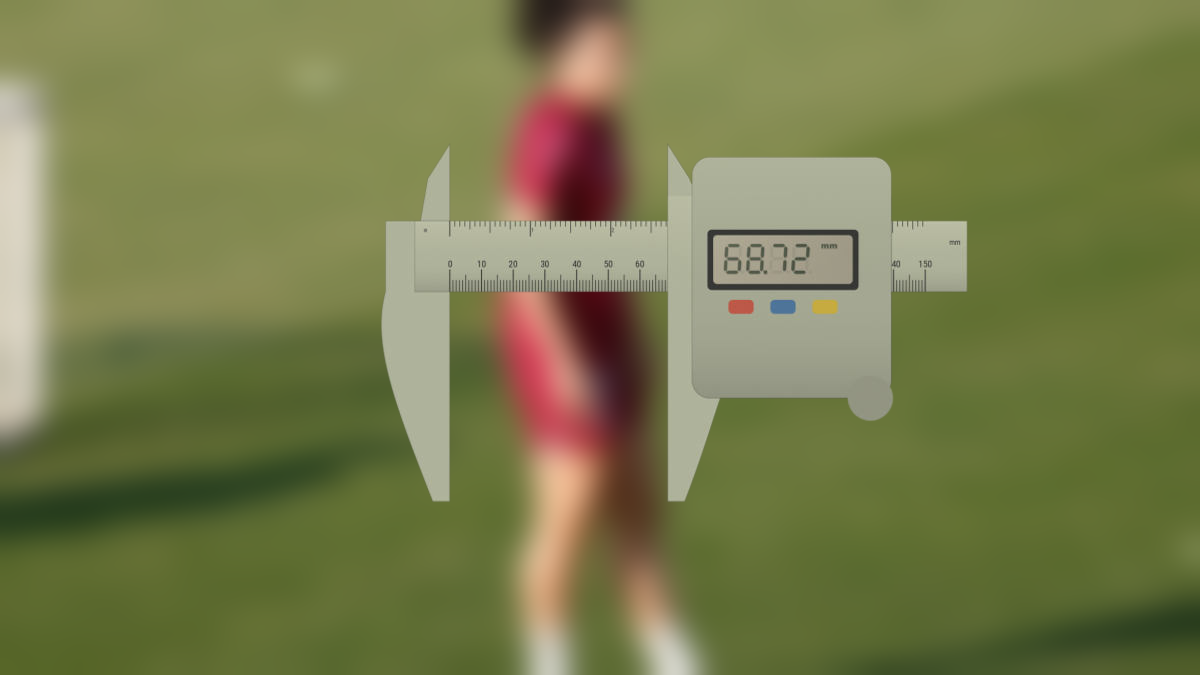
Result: 68.72
